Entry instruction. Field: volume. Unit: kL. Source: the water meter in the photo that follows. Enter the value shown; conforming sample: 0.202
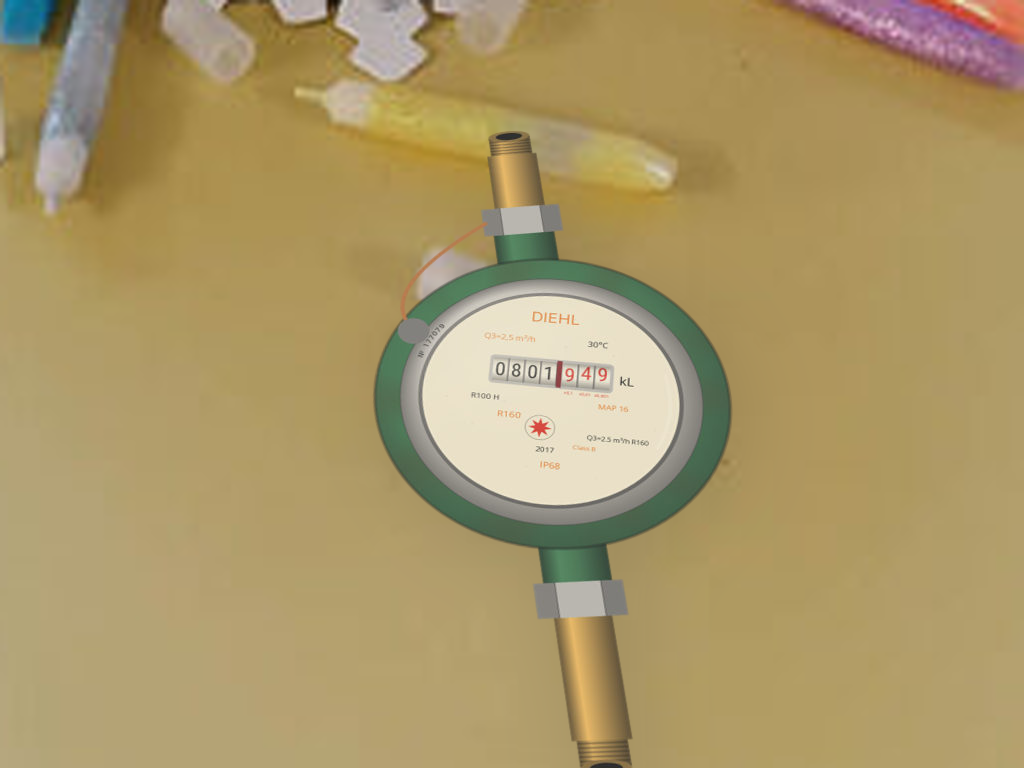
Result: 801.949
